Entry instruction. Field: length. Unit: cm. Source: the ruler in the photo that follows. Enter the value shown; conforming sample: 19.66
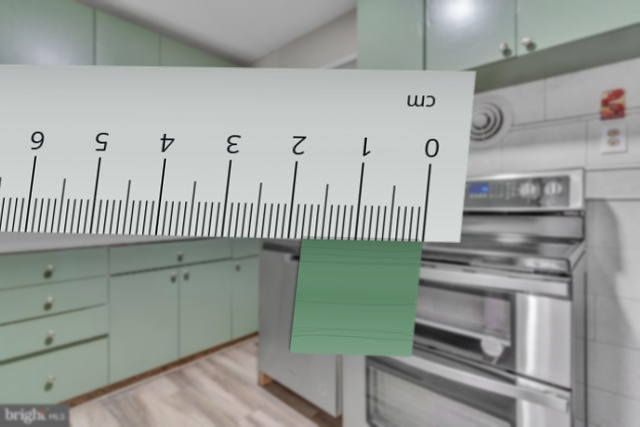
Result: 1.8
